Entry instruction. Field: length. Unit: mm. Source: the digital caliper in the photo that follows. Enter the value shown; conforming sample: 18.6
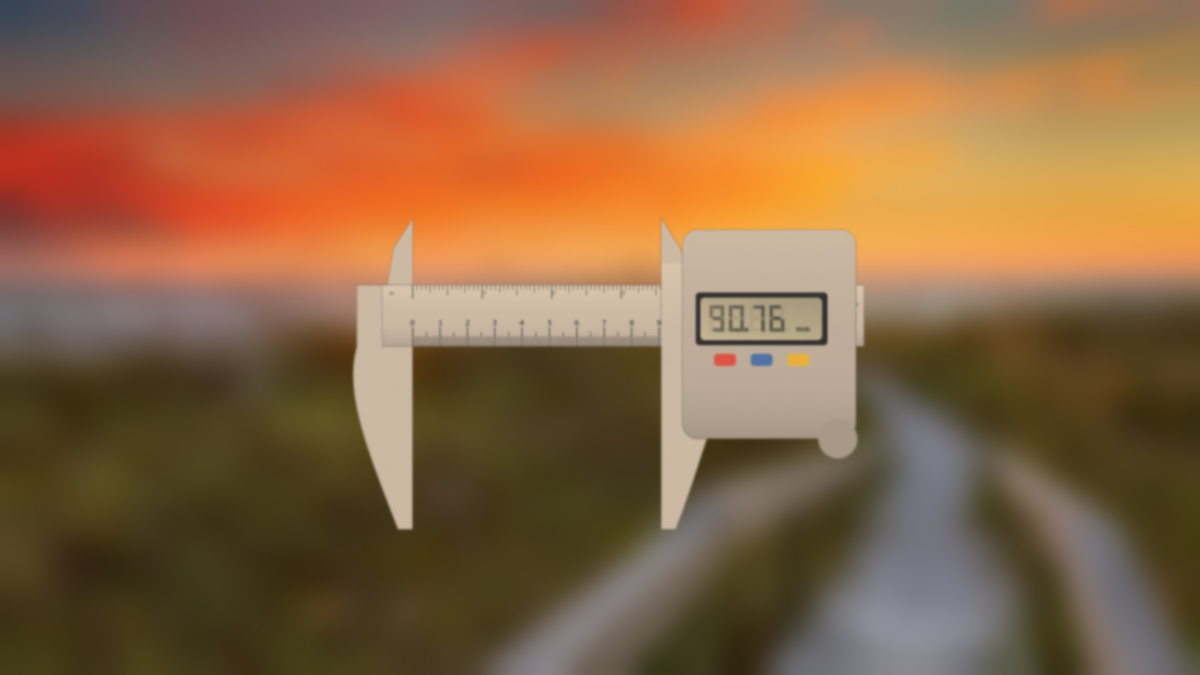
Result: 90.76
